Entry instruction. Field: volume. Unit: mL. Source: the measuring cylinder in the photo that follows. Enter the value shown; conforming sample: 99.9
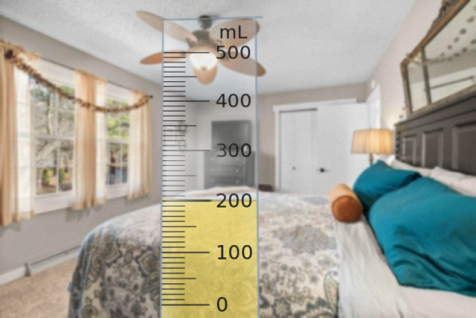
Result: 200
